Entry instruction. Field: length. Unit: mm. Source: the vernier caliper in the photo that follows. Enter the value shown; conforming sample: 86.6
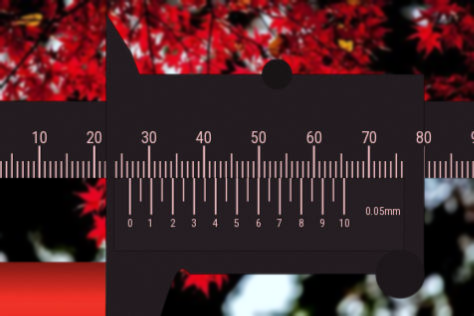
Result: 26.5
